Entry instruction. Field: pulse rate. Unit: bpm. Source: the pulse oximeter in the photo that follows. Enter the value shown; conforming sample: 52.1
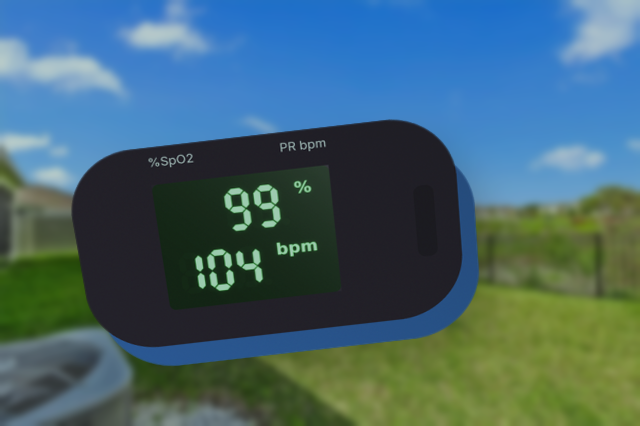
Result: 104
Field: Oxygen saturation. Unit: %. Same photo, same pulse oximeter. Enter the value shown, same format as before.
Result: 99
